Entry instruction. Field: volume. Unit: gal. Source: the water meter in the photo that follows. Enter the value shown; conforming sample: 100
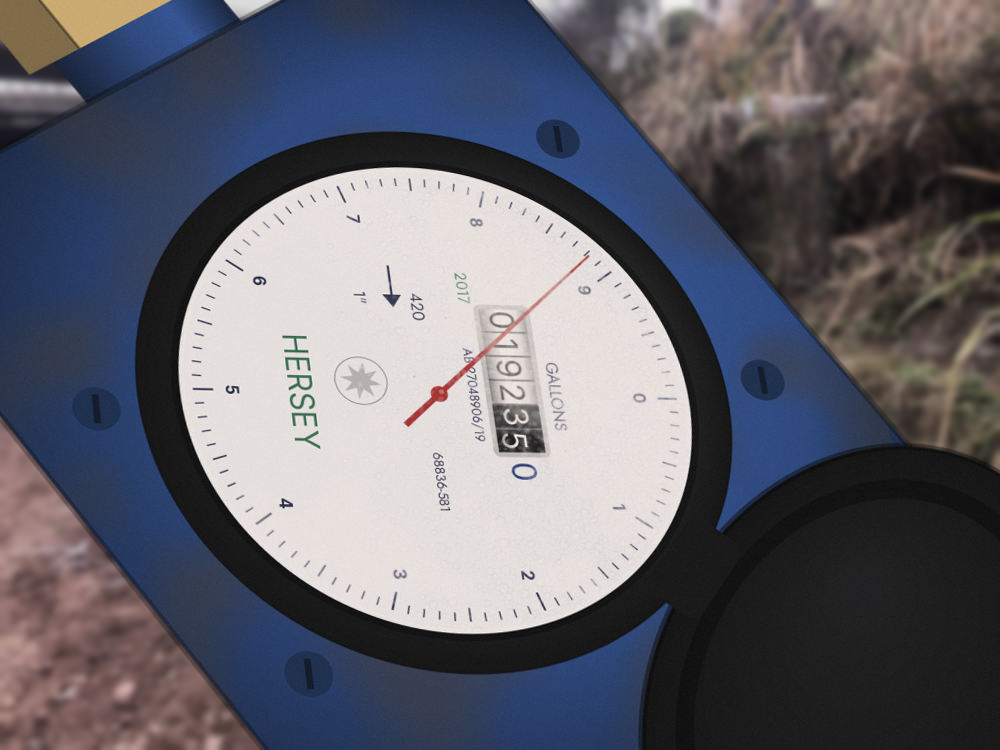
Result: 192348.8
